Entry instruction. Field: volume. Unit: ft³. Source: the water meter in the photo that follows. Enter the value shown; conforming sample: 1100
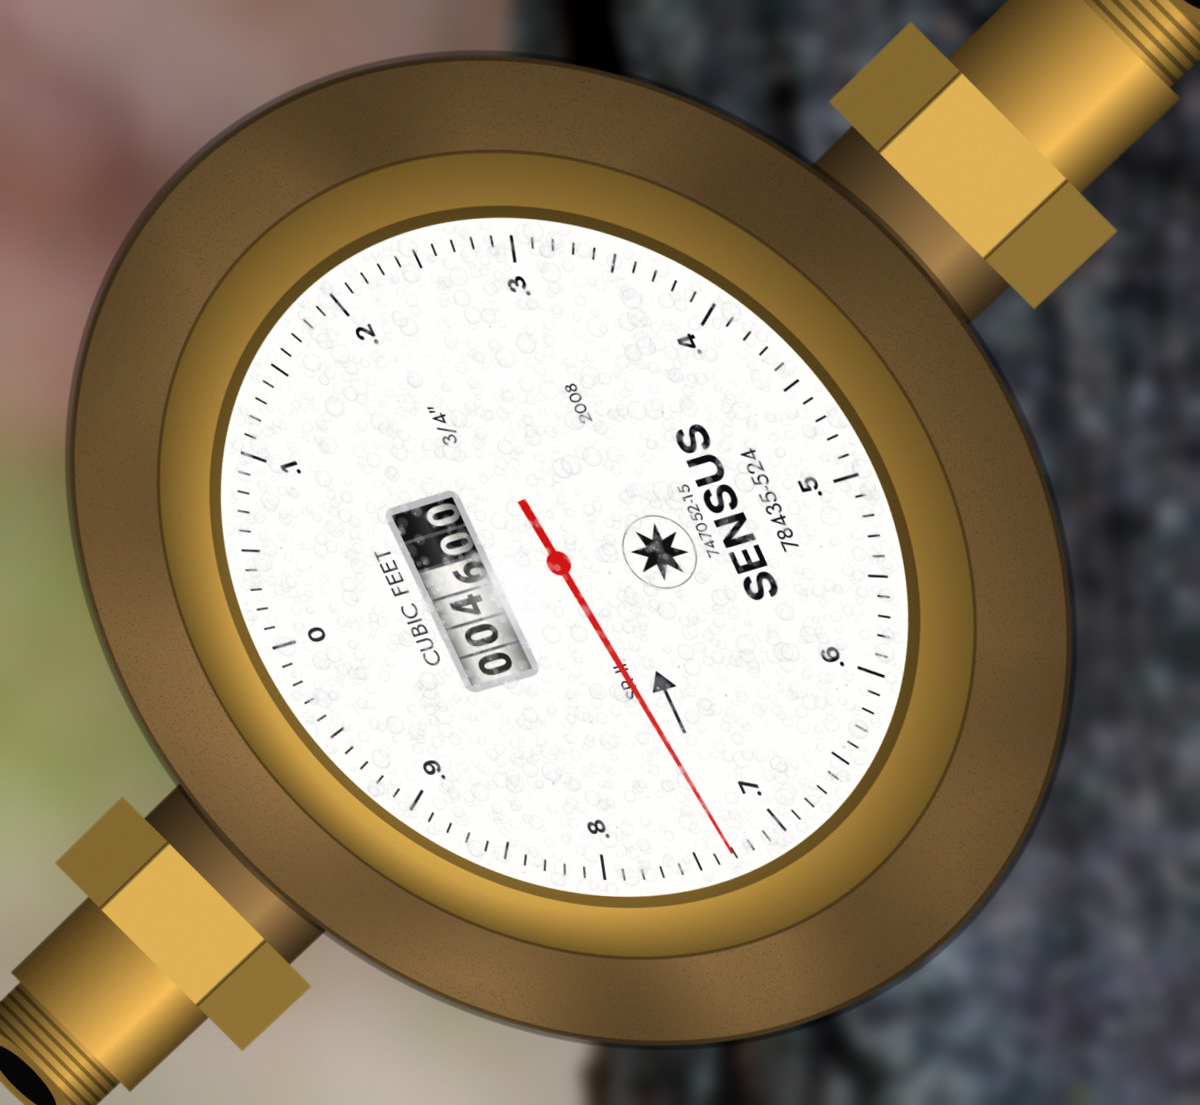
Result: 4599.73
